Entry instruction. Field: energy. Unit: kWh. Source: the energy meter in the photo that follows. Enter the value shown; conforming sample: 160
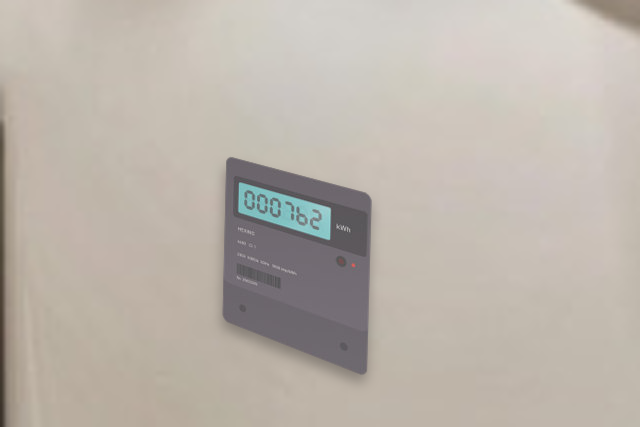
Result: 762
